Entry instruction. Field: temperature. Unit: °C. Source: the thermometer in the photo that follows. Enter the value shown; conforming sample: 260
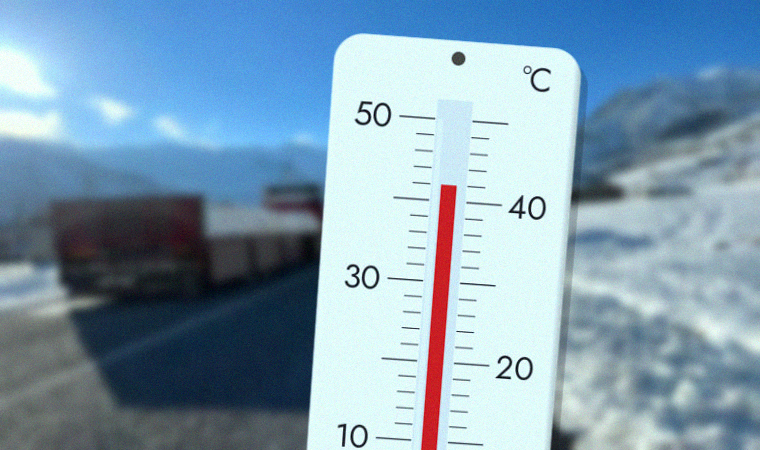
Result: 42
